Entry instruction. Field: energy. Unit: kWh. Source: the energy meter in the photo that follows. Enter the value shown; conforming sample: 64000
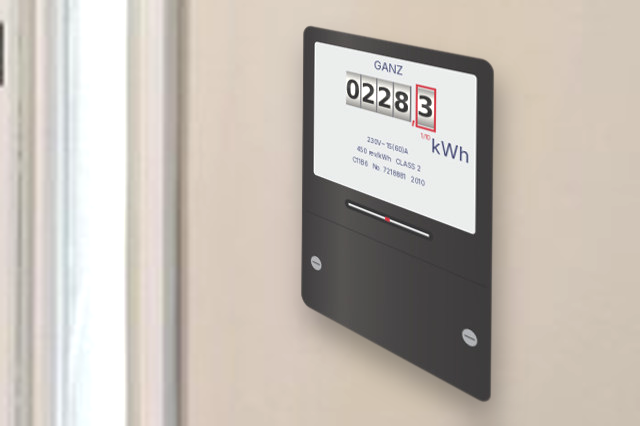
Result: 228.3
